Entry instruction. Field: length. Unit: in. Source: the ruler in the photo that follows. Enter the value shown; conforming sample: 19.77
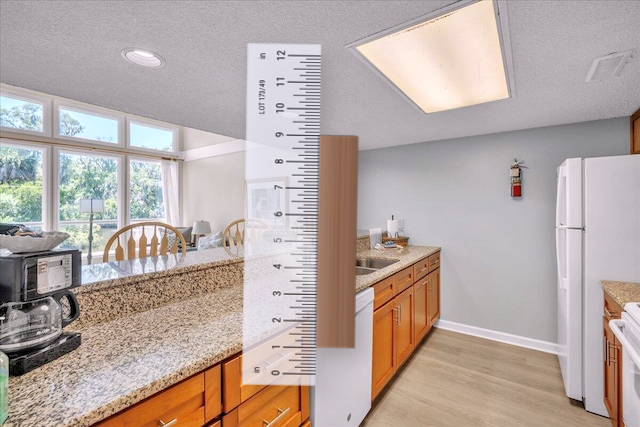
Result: 8
